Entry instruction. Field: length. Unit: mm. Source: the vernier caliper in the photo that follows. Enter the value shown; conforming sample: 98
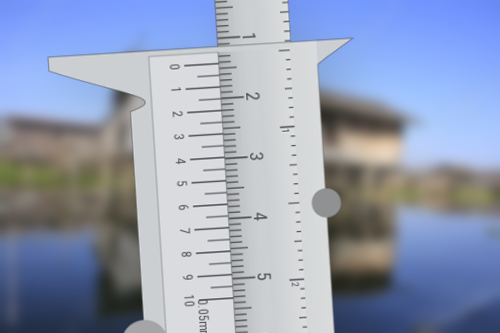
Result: 14.2
